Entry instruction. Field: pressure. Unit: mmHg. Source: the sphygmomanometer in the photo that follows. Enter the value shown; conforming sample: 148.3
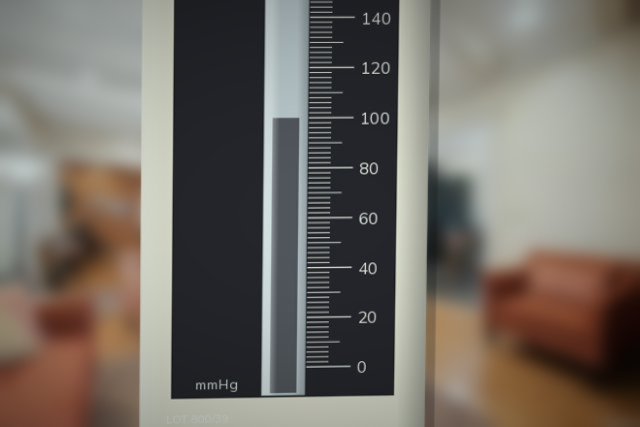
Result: 100
